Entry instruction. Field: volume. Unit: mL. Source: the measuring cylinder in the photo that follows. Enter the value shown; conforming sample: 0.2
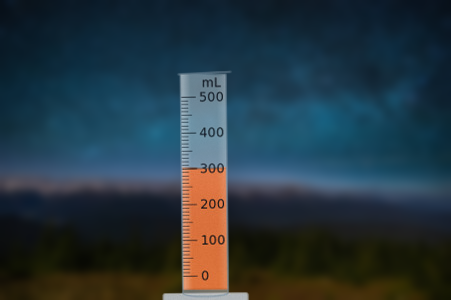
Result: 300
